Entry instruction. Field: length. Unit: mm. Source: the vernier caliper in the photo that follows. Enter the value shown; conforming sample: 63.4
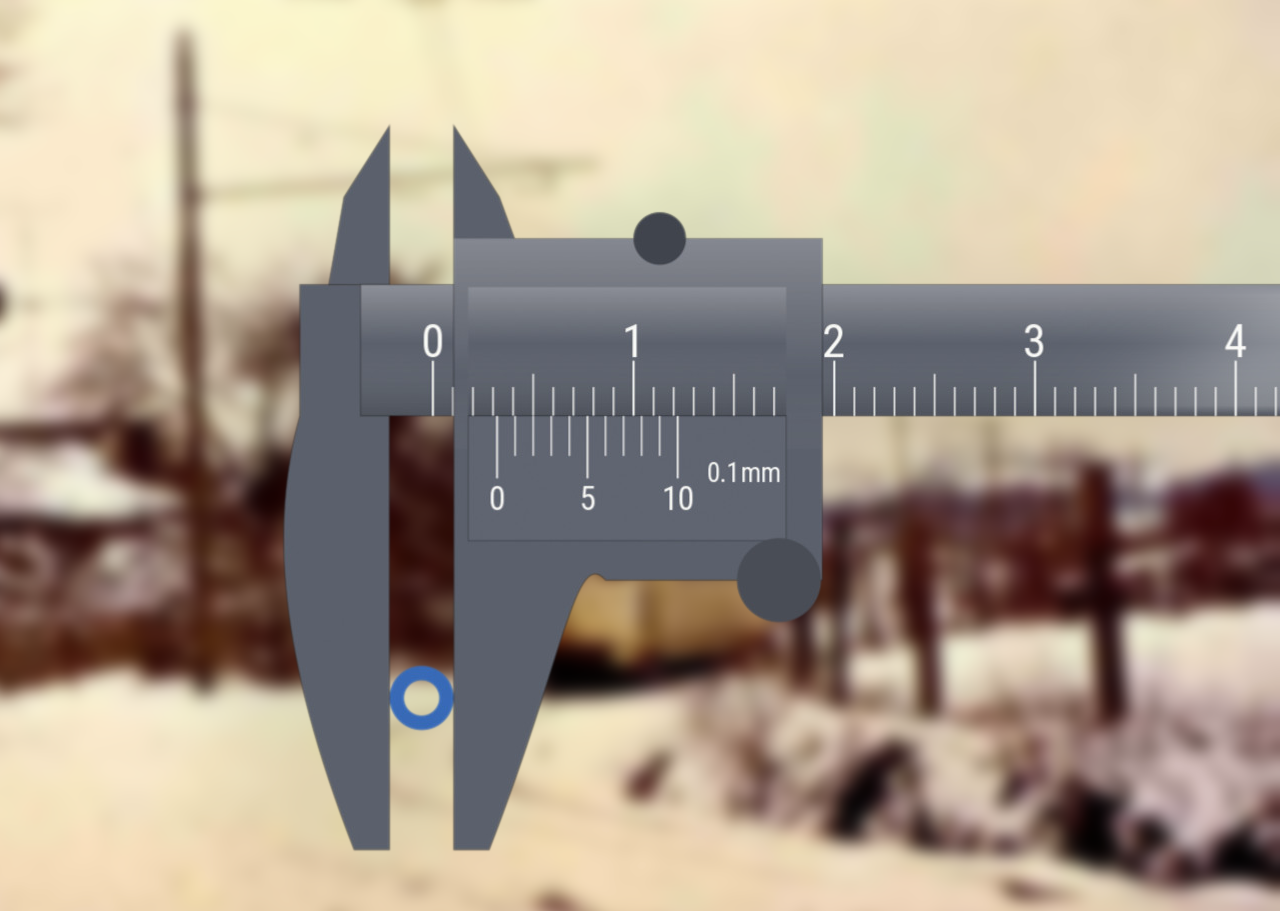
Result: 3.2
